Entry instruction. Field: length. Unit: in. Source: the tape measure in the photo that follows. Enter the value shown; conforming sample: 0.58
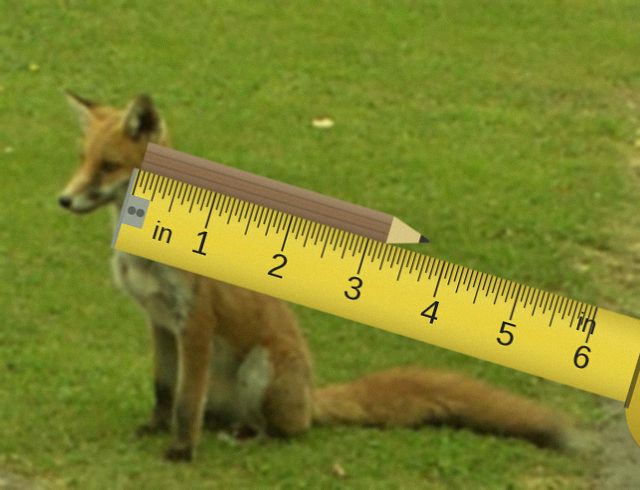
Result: 3.75
